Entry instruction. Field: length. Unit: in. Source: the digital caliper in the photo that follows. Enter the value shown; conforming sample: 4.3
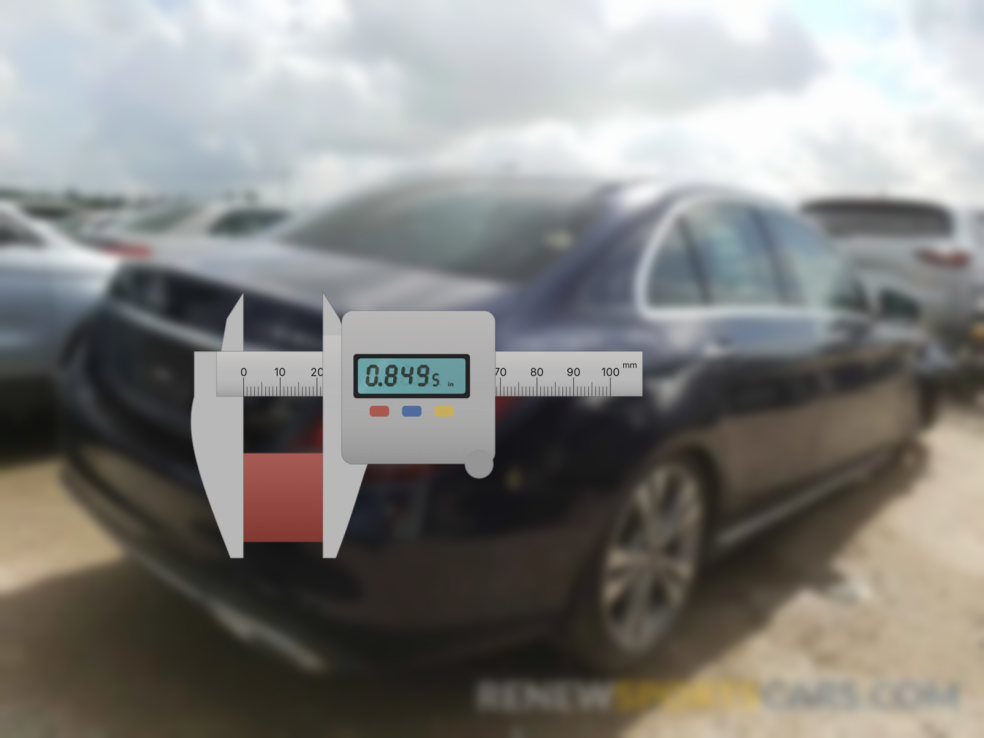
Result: 0.8495
